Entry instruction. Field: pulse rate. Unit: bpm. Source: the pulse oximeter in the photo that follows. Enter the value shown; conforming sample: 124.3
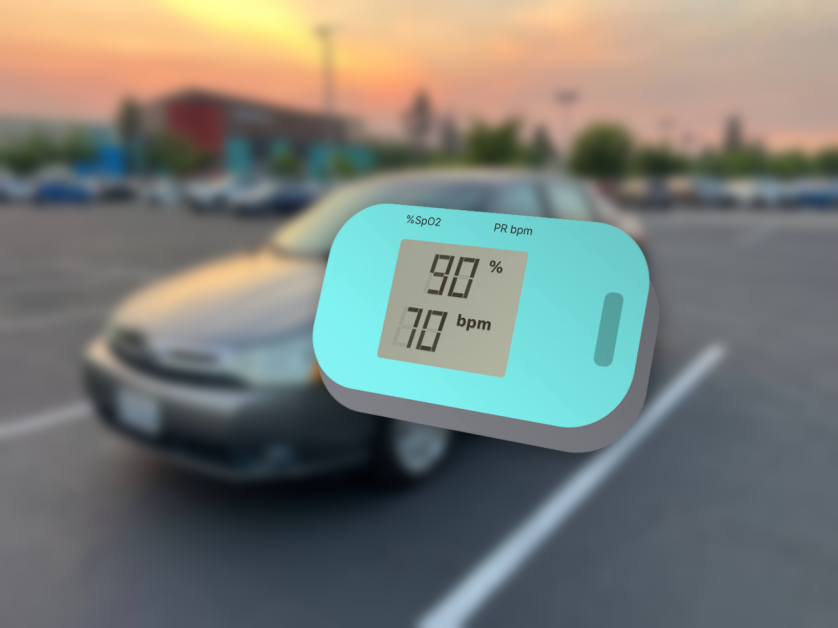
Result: 70
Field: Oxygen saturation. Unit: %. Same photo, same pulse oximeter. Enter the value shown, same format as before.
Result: 90
